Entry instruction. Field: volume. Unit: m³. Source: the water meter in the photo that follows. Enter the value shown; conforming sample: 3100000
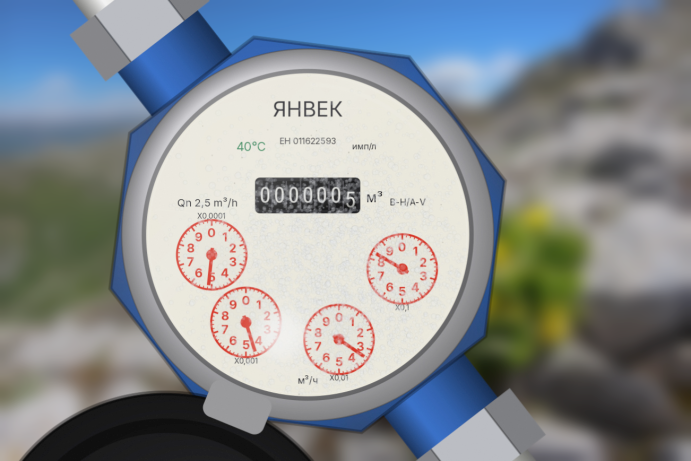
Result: 4.8345
